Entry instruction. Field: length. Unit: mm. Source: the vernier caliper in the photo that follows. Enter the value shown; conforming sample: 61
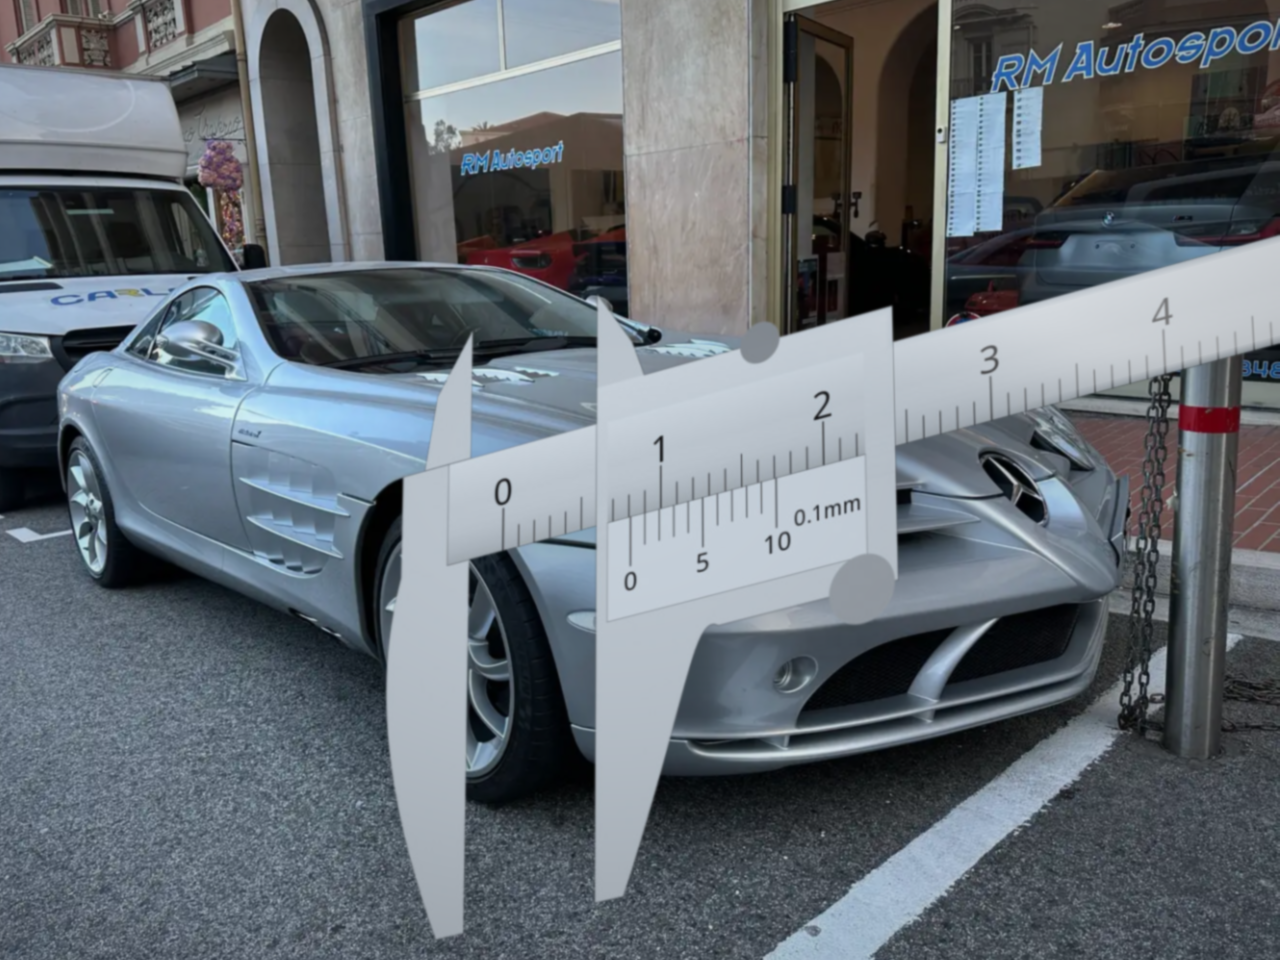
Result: 8.1
